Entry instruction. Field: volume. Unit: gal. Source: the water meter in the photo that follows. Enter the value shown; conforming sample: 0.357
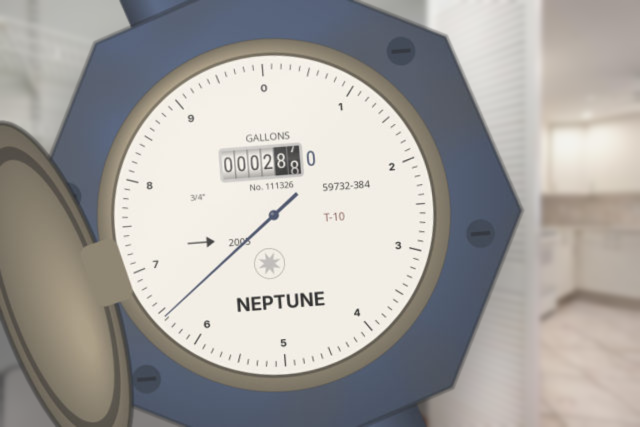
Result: 2876.4
